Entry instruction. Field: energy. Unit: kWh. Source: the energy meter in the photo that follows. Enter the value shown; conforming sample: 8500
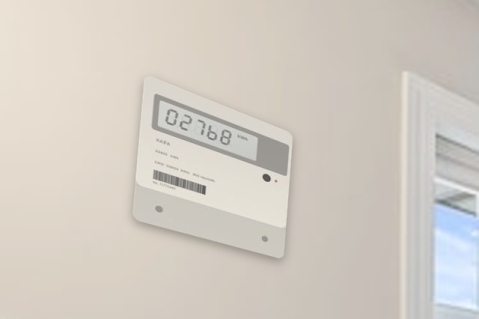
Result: 2768
